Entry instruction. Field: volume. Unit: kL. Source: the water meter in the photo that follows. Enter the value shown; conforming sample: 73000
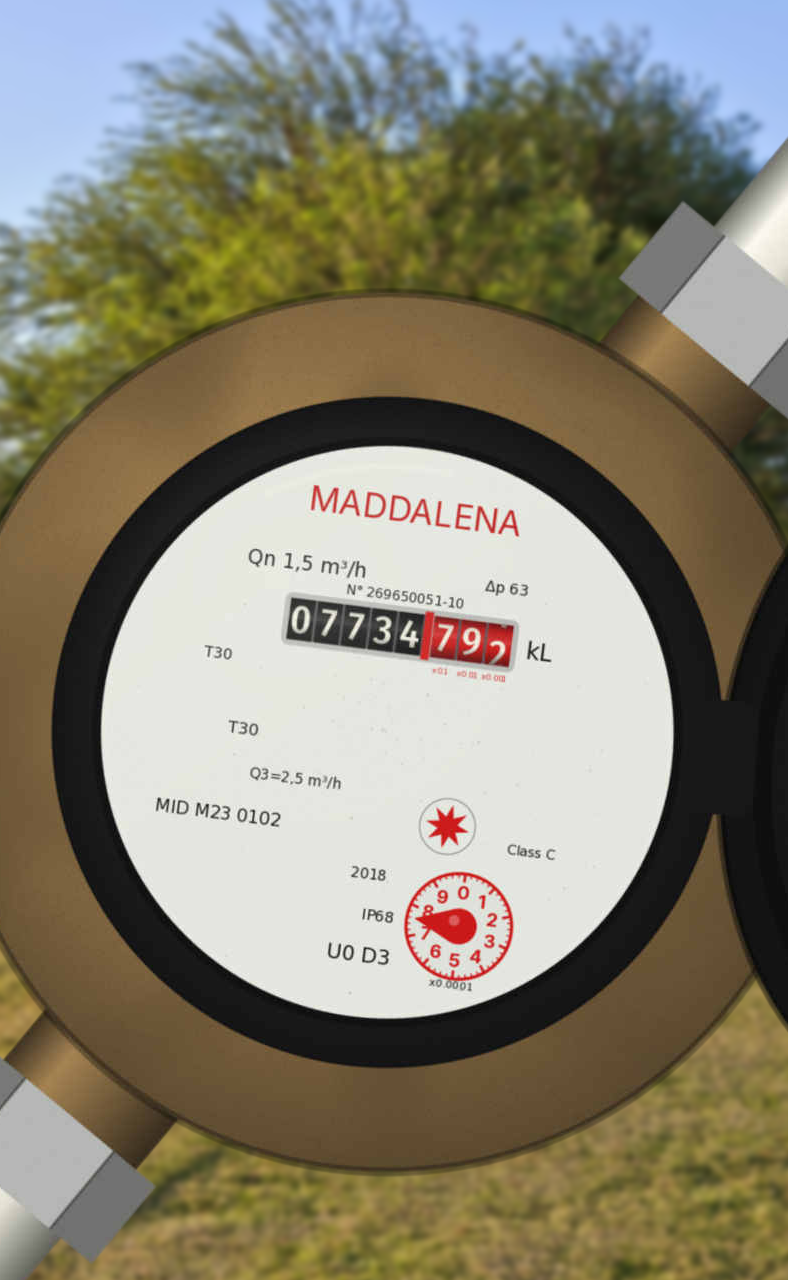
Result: 7734.7917
